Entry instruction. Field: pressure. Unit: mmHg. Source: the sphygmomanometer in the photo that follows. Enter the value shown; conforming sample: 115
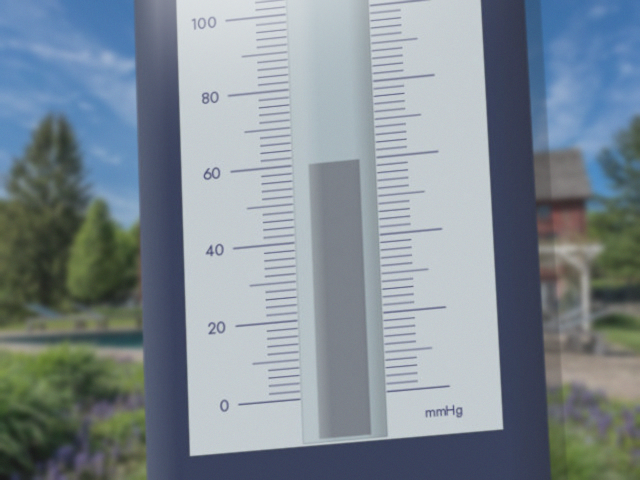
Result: 60
